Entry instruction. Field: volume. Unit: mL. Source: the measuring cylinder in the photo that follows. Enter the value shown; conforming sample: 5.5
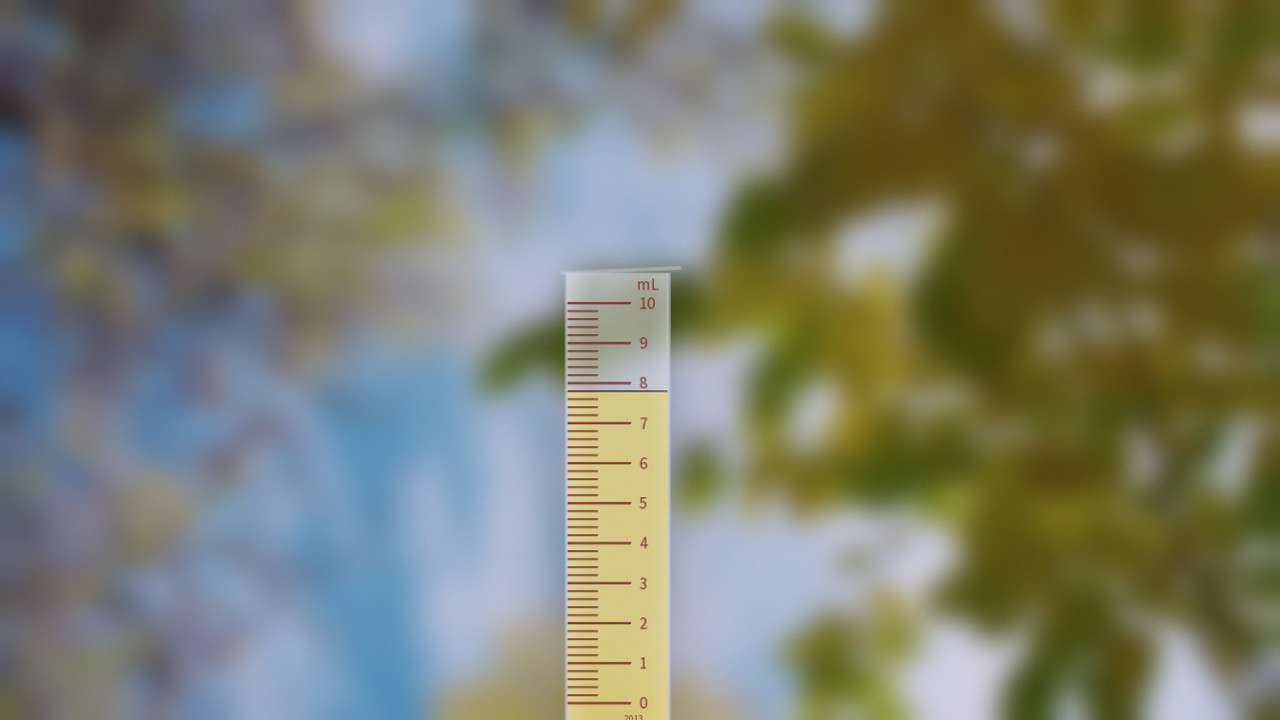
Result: 7.8
